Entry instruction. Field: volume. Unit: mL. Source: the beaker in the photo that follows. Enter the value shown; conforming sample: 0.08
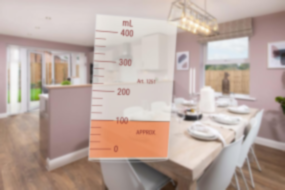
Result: 100
